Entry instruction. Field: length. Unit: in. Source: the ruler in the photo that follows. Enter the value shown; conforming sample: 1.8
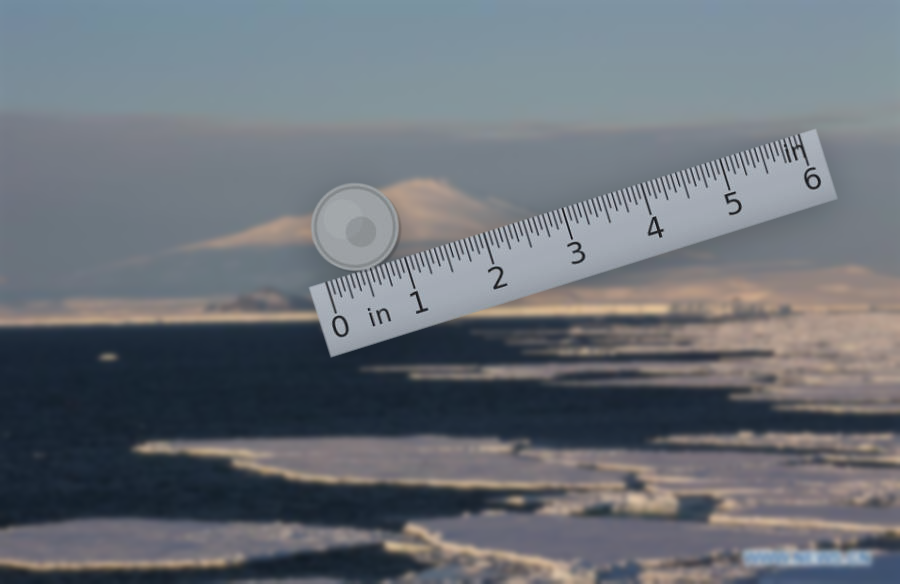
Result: 1.0625
